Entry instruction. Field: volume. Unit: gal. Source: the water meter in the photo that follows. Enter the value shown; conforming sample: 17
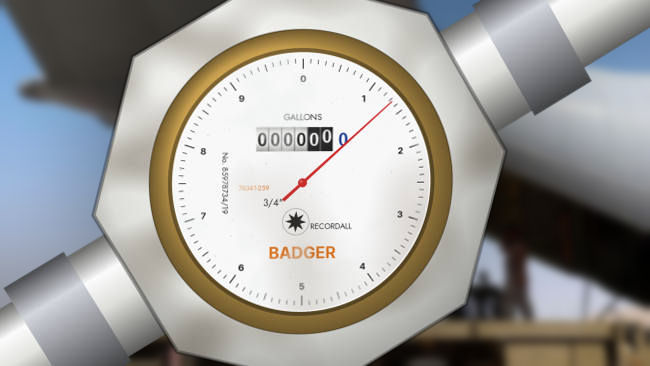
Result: 1.3
